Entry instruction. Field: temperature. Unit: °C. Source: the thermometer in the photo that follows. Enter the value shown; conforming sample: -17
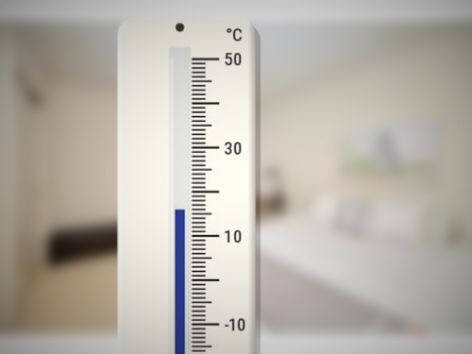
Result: 16
